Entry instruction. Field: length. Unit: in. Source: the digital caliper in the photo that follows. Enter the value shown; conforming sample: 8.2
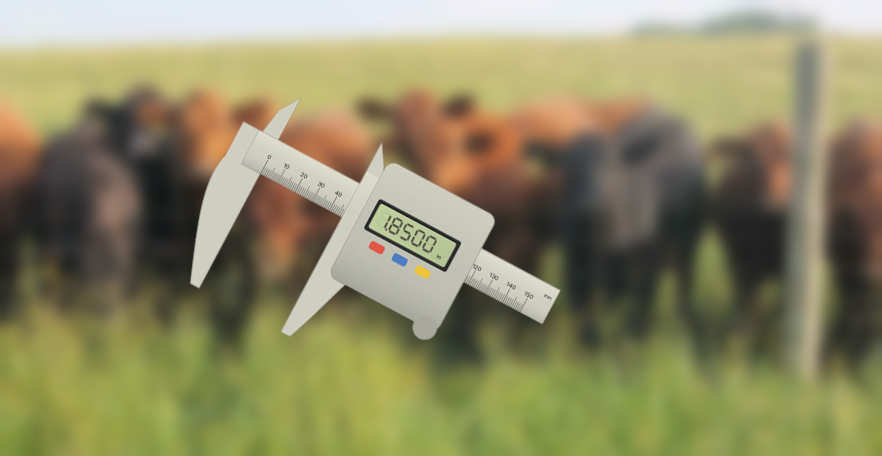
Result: 1.8500
